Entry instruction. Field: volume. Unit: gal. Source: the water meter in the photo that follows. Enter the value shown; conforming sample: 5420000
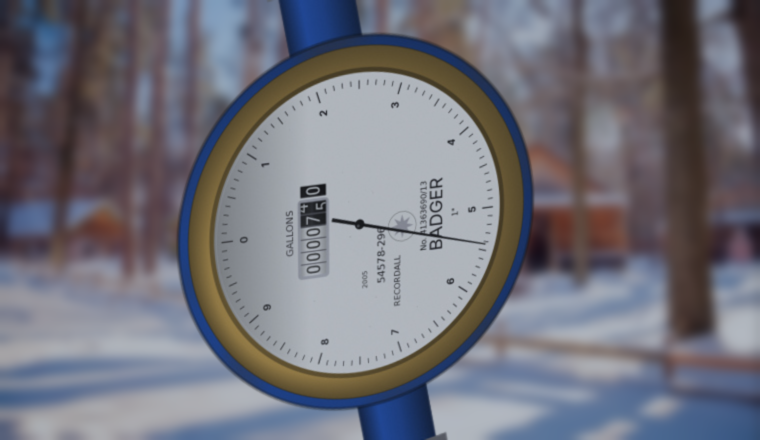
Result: 745.4
